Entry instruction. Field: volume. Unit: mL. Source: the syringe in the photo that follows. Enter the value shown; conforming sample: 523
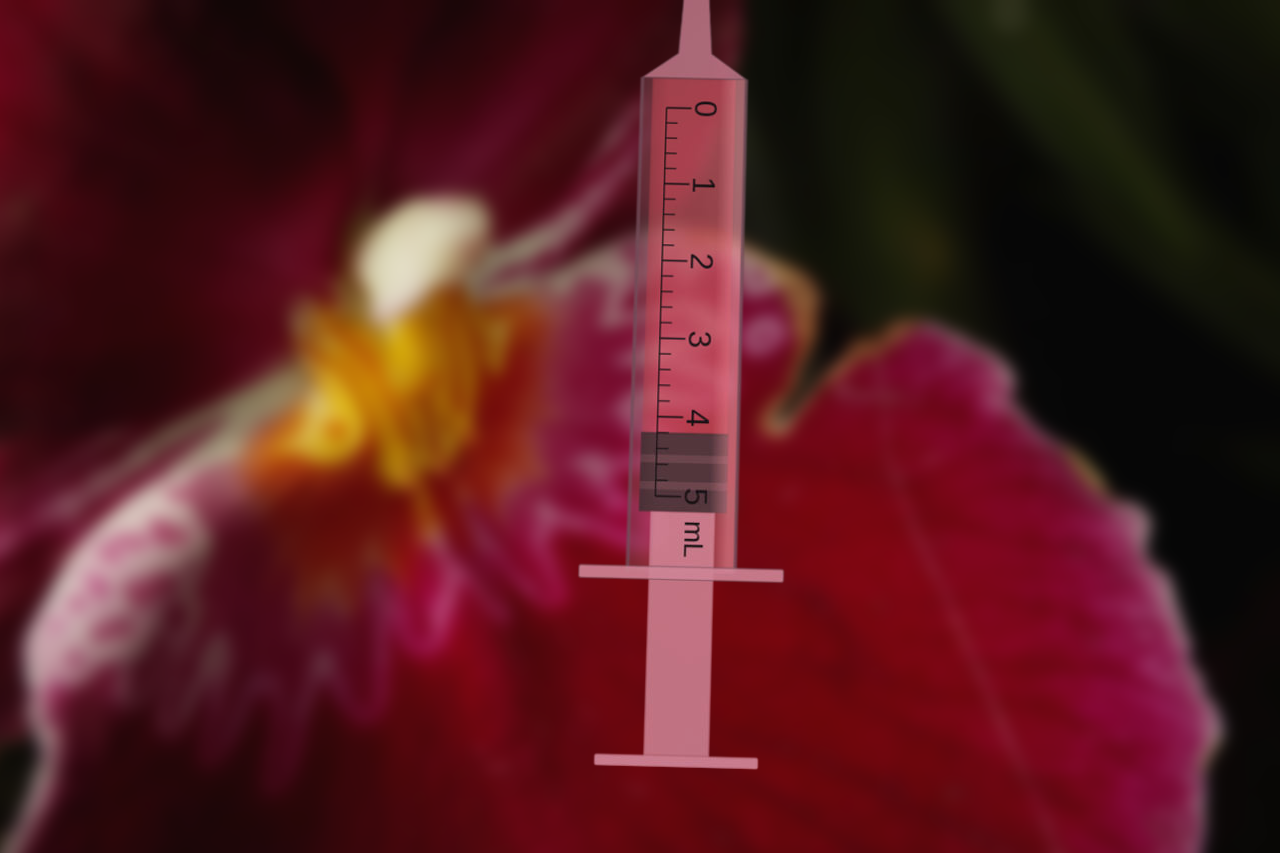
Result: 4.2
